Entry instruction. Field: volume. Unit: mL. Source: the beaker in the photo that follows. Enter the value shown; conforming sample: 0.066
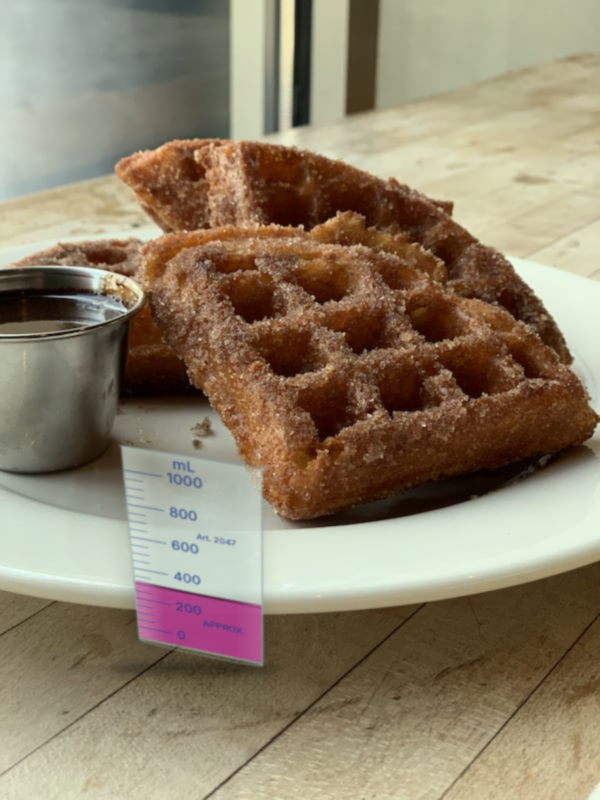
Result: 300
